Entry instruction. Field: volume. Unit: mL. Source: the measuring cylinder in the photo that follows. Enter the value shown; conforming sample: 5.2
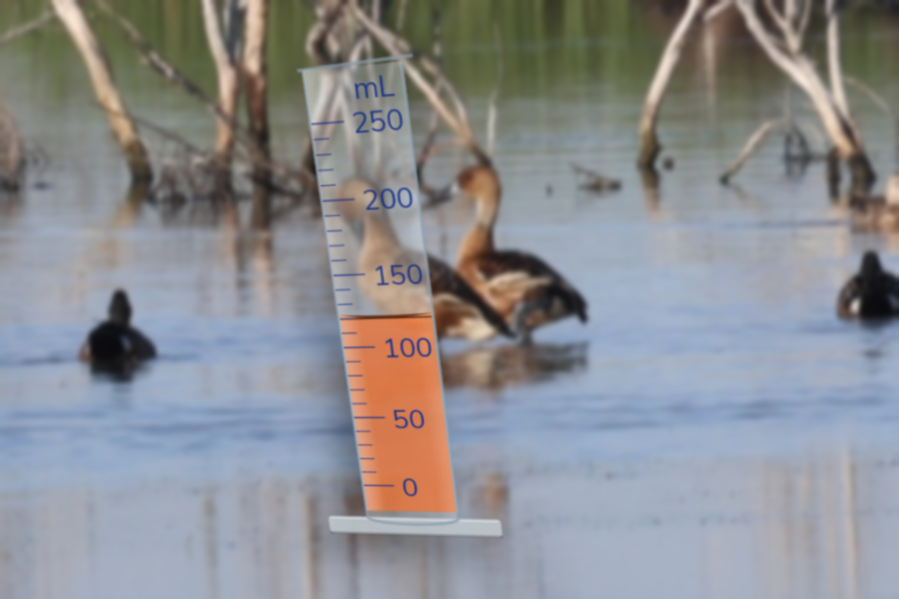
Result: 120
